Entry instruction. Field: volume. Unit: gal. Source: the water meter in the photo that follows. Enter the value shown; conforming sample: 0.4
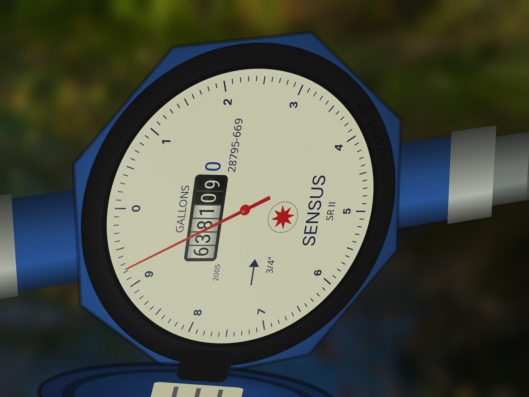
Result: 6381089.2
